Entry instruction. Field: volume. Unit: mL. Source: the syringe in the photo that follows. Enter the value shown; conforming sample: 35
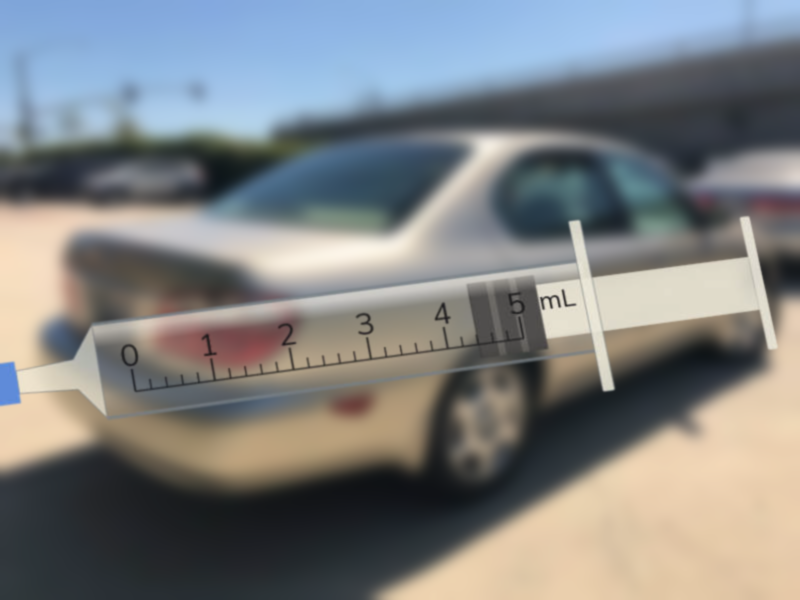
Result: 4.4
